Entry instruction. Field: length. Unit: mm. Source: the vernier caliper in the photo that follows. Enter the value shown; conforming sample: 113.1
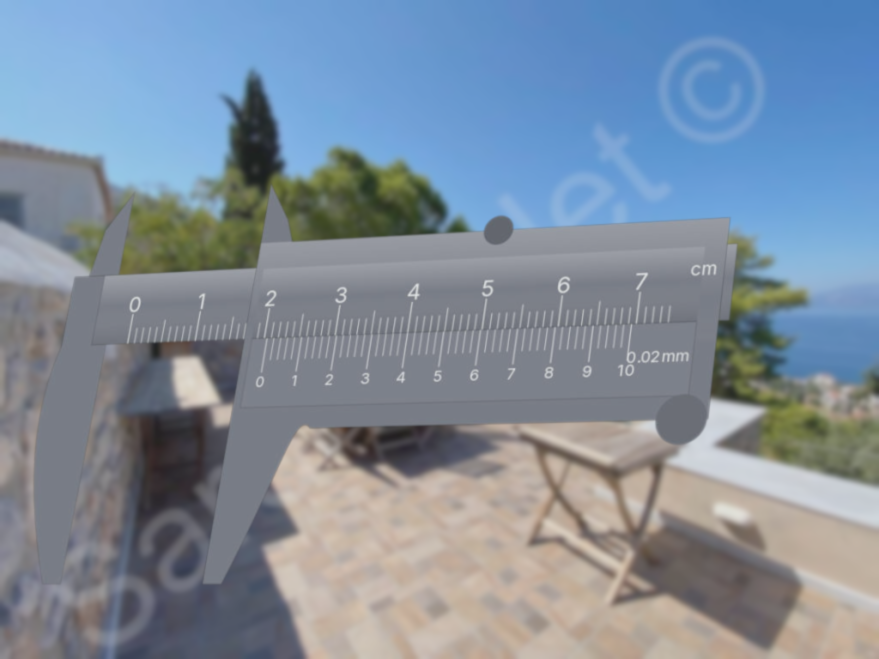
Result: 20.4
